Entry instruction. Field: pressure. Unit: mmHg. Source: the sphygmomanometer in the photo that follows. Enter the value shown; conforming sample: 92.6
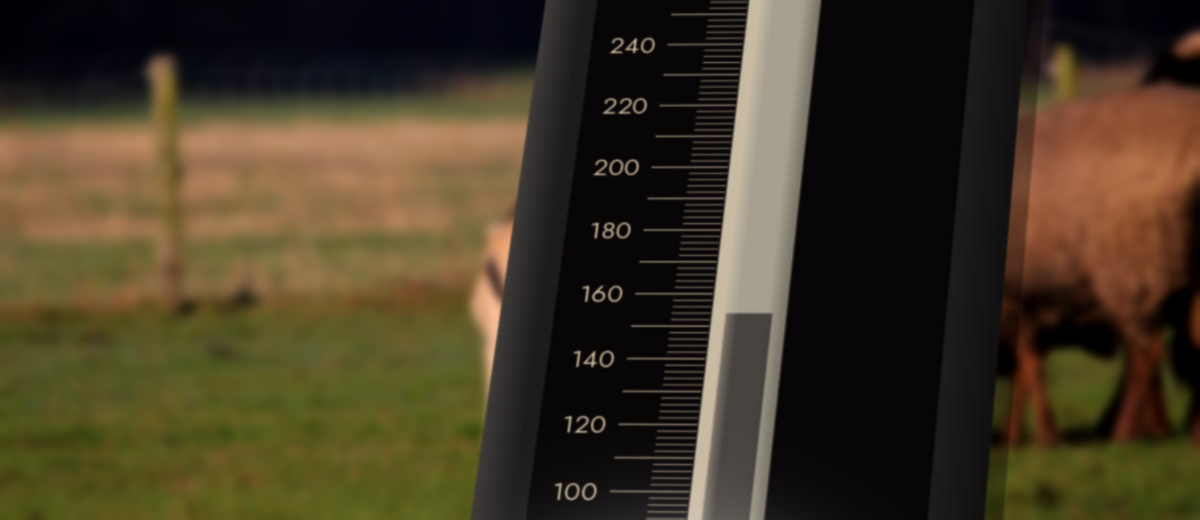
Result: 154
